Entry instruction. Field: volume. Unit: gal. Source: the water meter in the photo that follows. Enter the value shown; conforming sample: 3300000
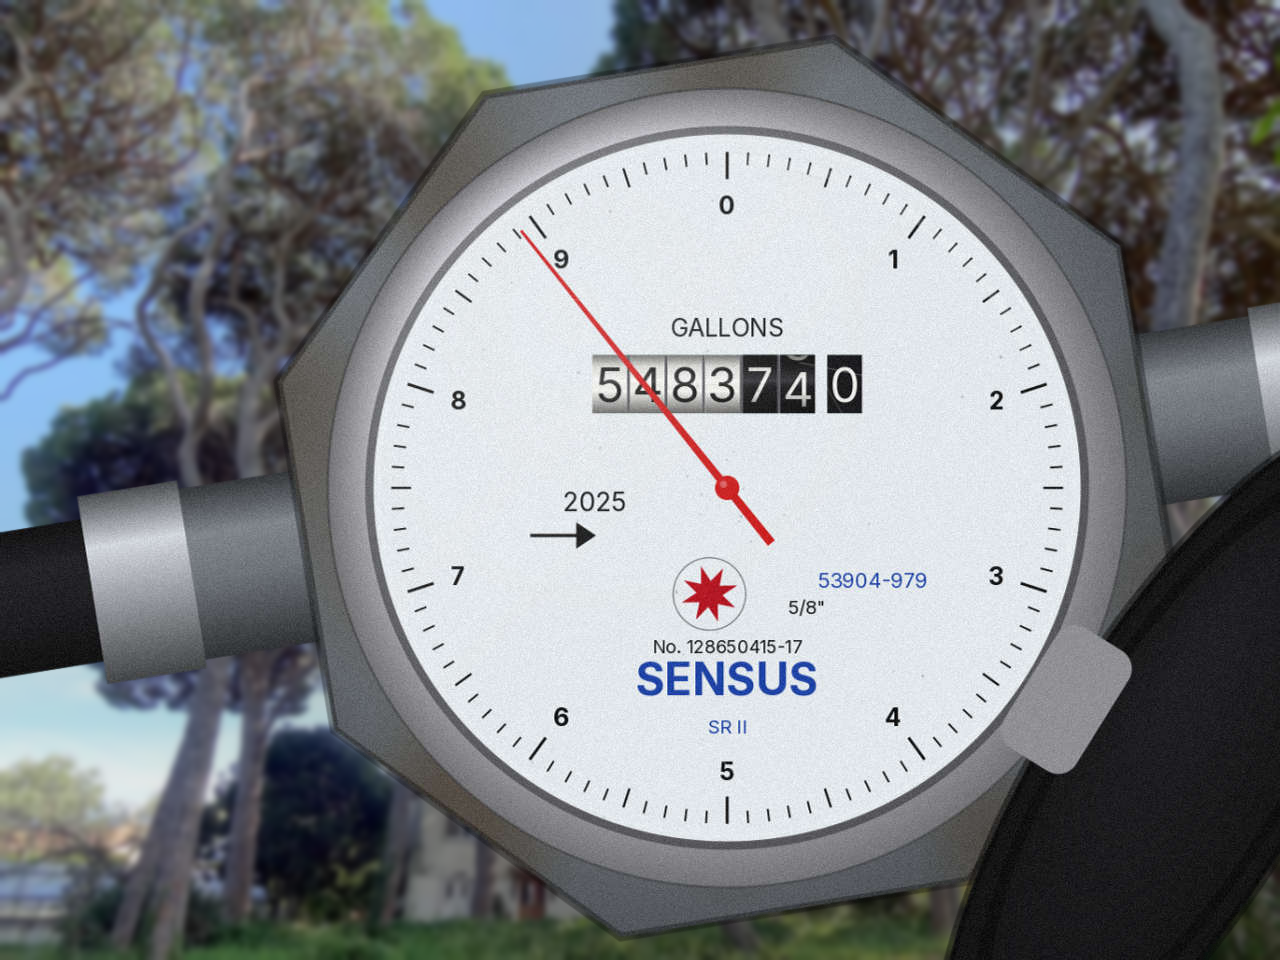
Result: 5483738.9
